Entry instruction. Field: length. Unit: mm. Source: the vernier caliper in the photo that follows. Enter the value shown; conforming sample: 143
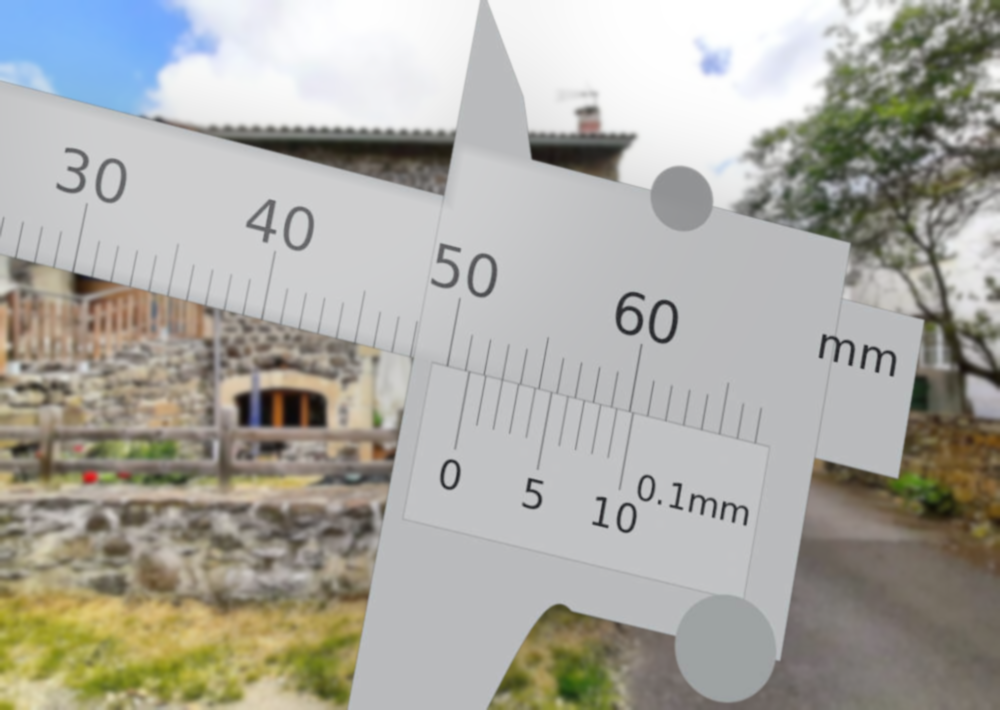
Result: 51.2
